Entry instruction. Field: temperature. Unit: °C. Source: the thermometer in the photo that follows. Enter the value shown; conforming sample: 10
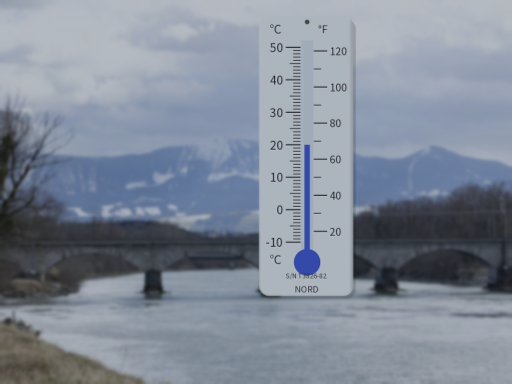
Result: 20
